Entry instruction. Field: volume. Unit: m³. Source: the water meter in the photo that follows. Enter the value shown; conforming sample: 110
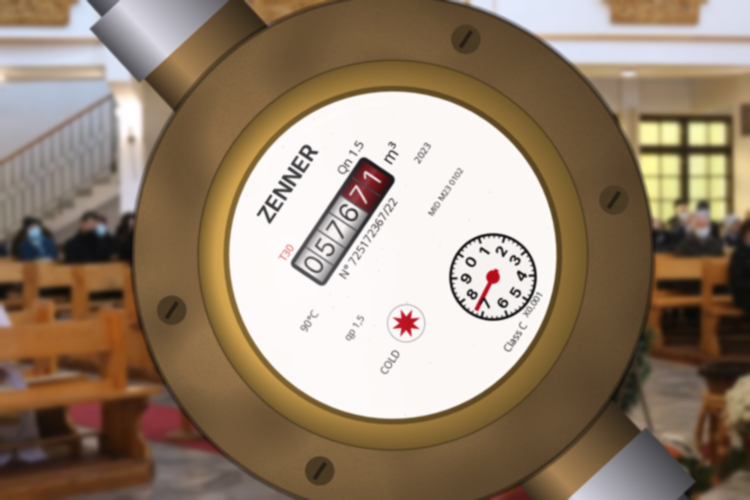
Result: 576.717
